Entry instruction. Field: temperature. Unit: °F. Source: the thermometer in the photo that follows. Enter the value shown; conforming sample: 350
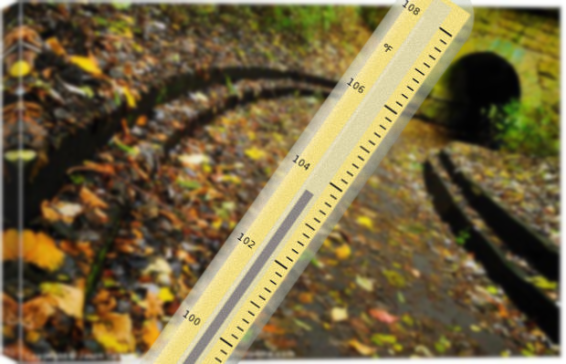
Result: 103.6
